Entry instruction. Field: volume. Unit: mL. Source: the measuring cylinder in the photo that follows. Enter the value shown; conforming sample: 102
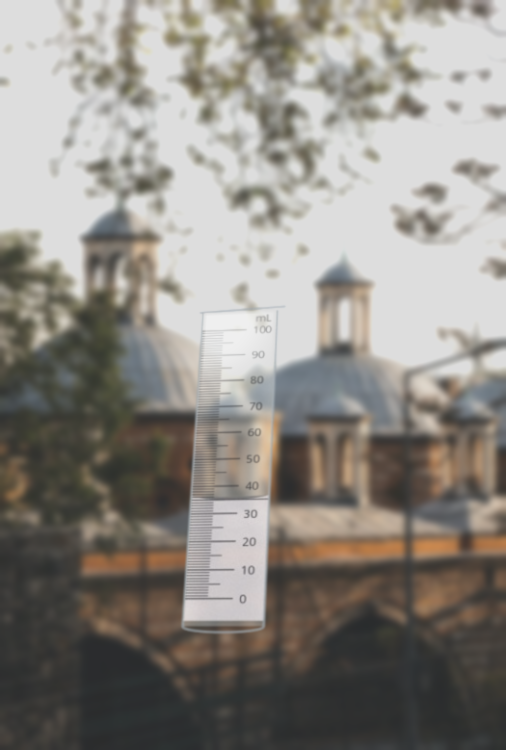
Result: 35
